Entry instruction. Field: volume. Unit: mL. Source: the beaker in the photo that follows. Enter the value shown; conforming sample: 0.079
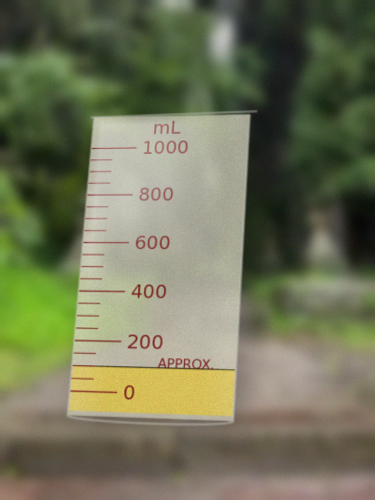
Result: 100
